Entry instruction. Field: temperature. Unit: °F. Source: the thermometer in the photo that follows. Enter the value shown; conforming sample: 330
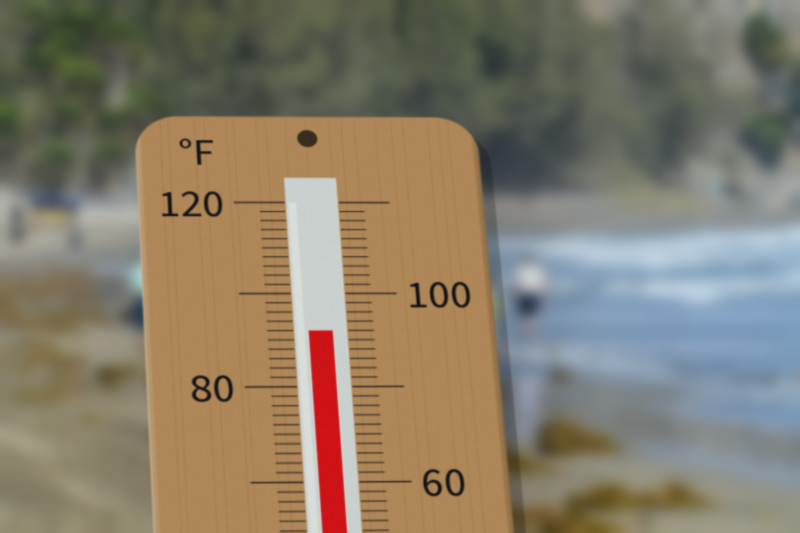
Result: 92
